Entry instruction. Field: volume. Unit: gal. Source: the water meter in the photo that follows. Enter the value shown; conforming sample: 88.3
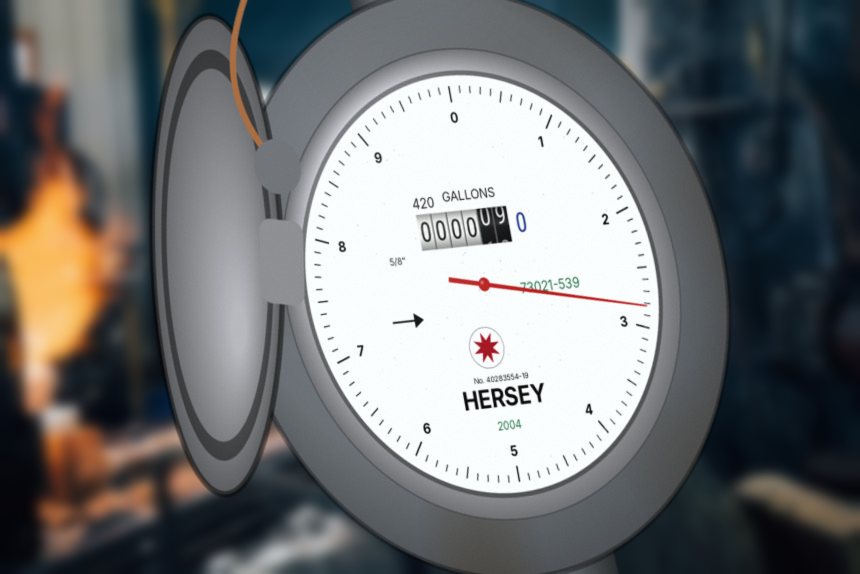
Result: 92.8
